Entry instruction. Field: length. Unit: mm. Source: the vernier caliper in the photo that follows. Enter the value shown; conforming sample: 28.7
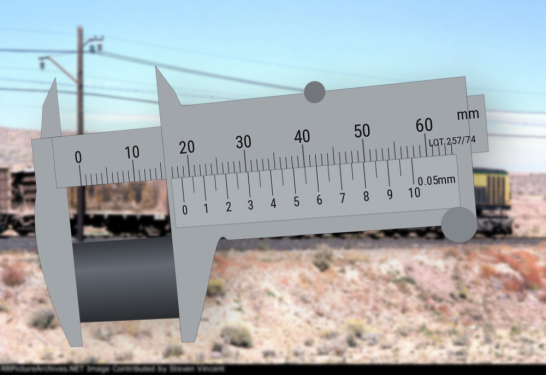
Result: 18.6
